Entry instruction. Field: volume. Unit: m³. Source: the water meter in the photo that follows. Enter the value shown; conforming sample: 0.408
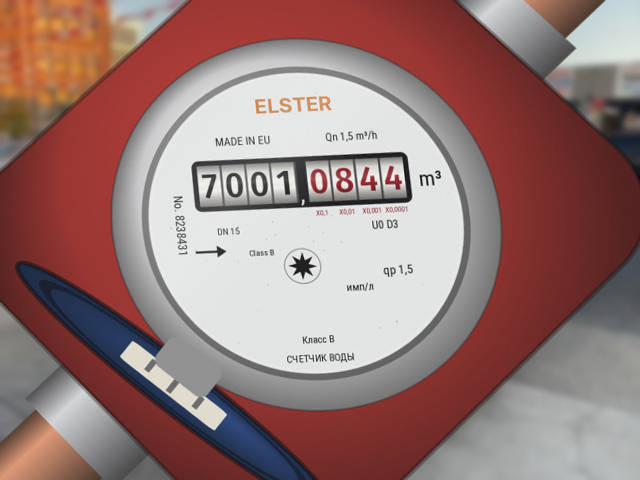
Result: 7001.0844
